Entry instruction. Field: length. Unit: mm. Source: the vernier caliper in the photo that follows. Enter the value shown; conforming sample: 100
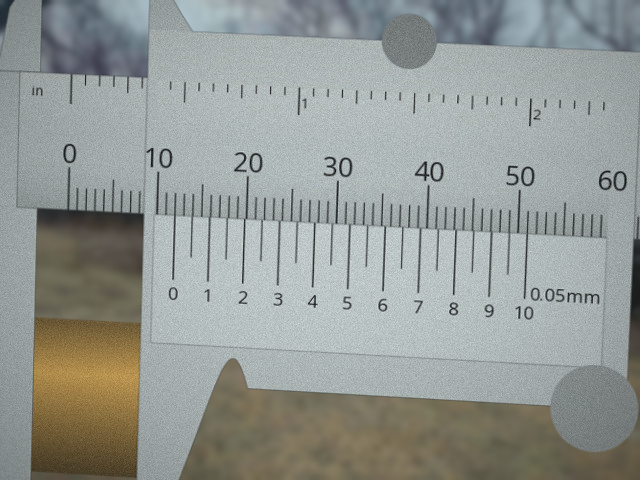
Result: 12.0
